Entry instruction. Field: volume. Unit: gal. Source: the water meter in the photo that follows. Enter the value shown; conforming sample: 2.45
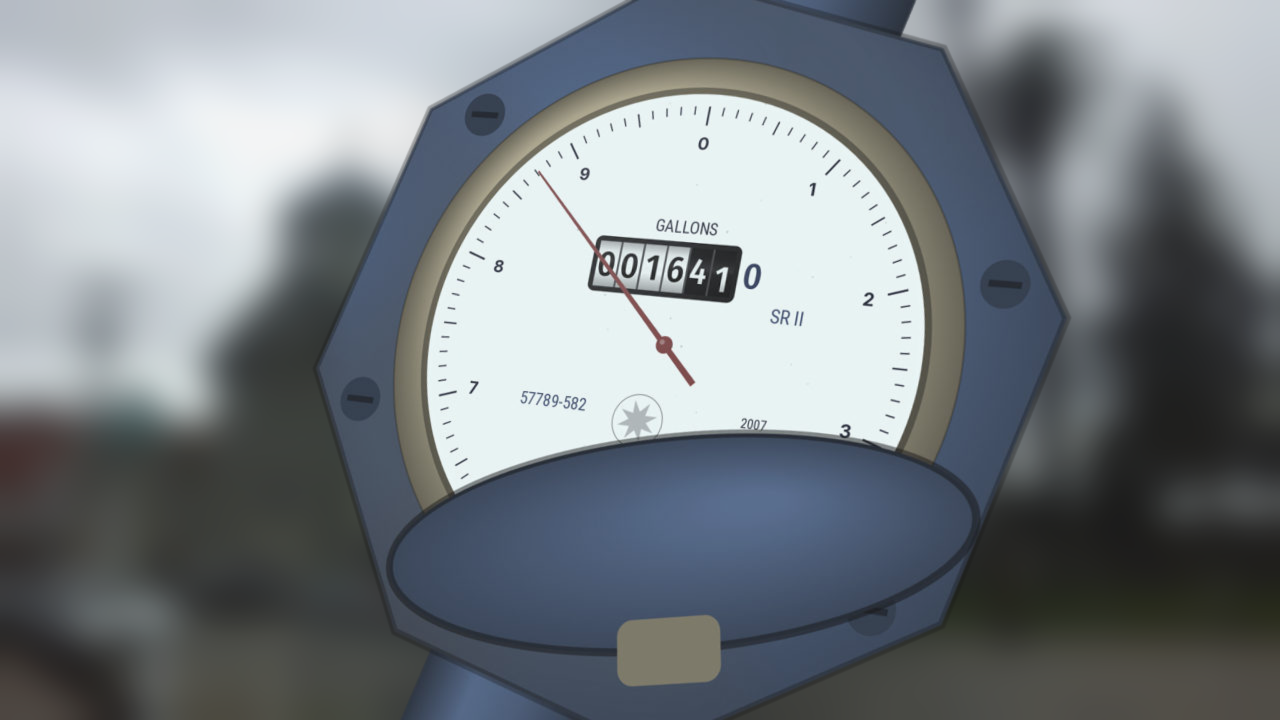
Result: 16408.7
